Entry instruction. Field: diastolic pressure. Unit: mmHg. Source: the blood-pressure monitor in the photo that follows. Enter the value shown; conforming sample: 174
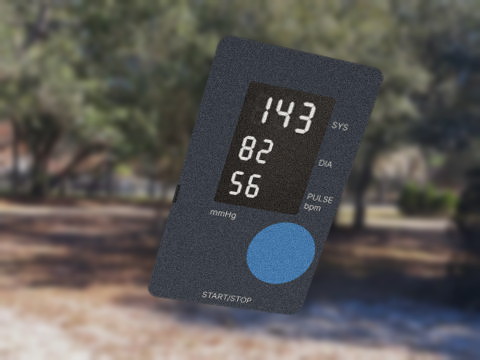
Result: 82
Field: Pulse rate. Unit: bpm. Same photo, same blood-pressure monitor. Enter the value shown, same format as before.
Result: 56
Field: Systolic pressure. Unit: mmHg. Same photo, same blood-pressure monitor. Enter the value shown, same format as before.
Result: 143
